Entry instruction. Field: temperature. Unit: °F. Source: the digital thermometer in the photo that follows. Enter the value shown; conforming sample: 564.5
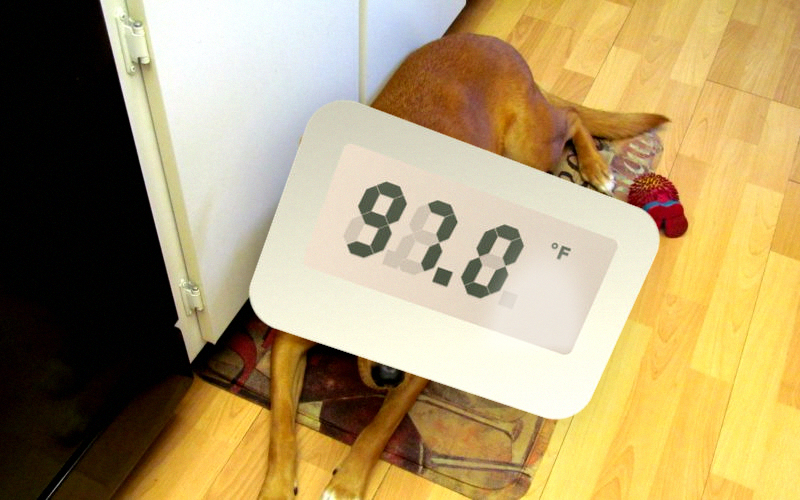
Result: 97.0
